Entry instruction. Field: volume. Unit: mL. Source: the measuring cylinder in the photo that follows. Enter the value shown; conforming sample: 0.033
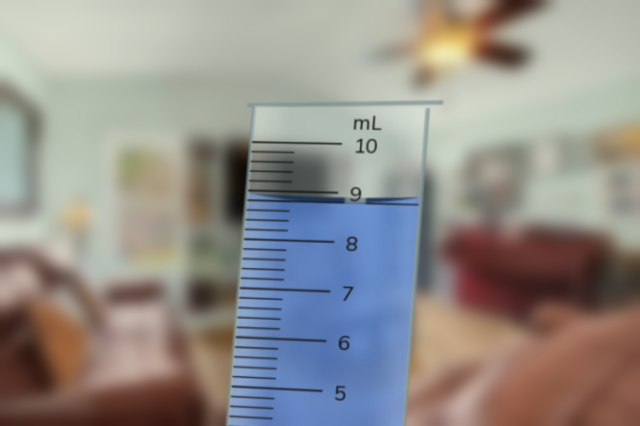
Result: 8.8
